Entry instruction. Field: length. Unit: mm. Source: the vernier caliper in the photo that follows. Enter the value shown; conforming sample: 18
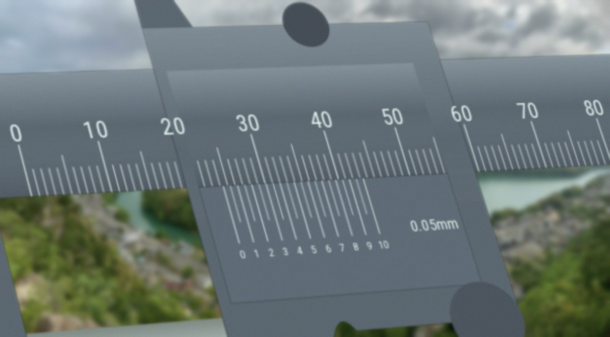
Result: 24.4
